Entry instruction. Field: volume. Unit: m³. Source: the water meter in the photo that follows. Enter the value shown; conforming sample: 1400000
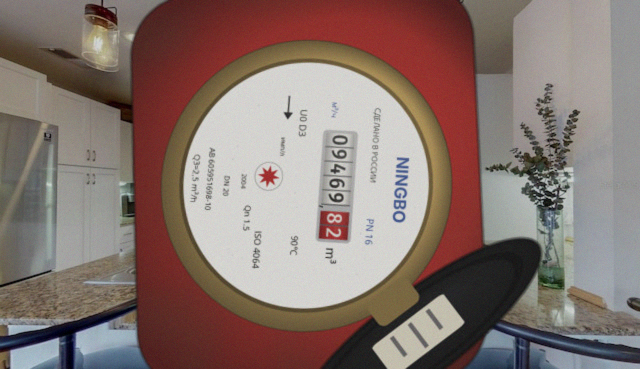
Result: 9469.82
